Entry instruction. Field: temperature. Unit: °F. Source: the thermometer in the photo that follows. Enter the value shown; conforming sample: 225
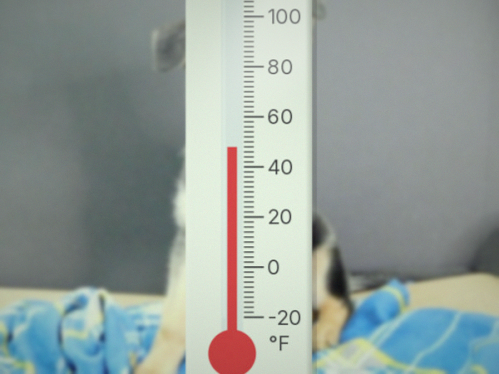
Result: 48
